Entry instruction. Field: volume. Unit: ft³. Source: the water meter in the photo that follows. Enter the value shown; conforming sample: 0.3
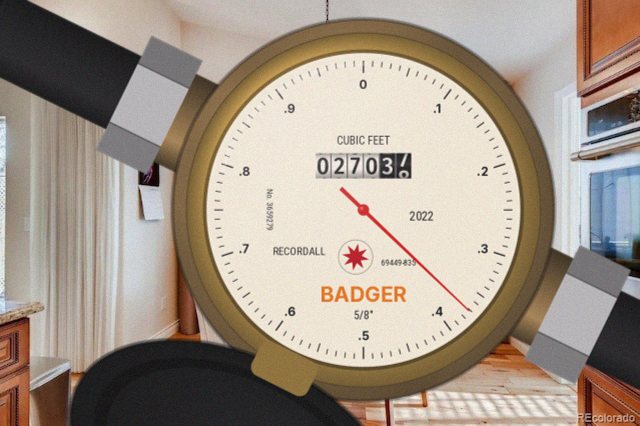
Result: 27037.37
